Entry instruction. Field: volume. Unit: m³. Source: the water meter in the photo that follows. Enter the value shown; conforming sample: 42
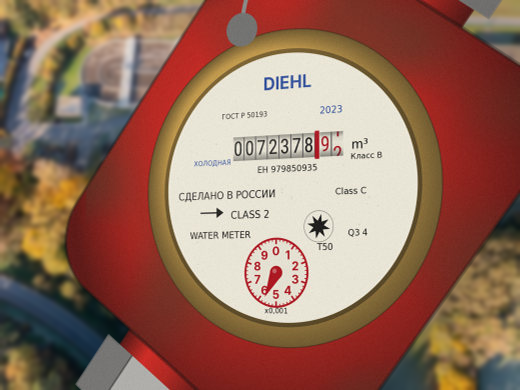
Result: 72378.915
